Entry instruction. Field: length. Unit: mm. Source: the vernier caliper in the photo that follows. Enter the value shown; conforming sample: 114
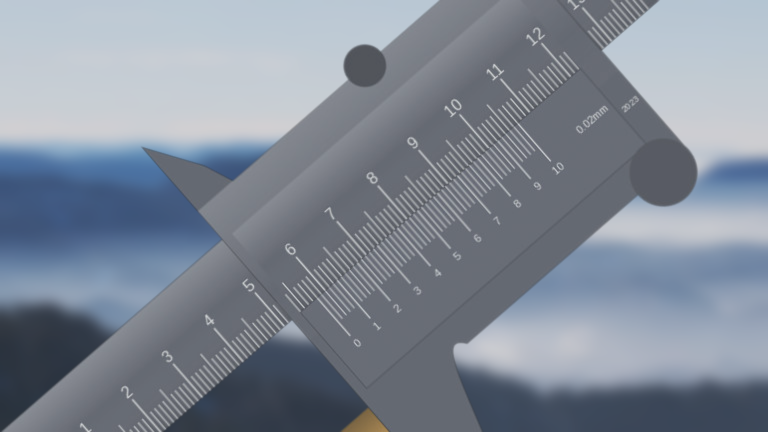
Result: 58.0
